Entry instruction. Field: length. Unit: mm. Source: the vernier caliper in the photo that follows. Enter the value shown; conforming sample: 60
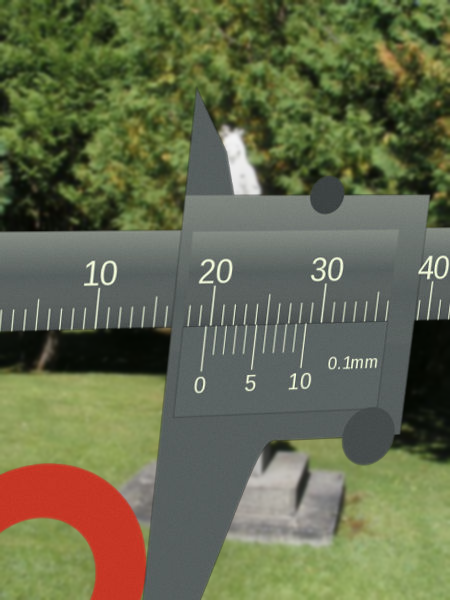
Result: 19.6
